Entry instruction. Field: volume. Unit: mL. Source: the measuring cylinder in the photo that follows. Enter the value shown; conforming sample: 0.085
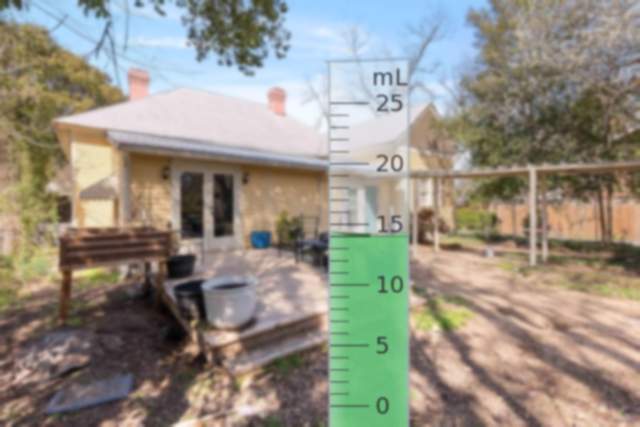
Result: 14
